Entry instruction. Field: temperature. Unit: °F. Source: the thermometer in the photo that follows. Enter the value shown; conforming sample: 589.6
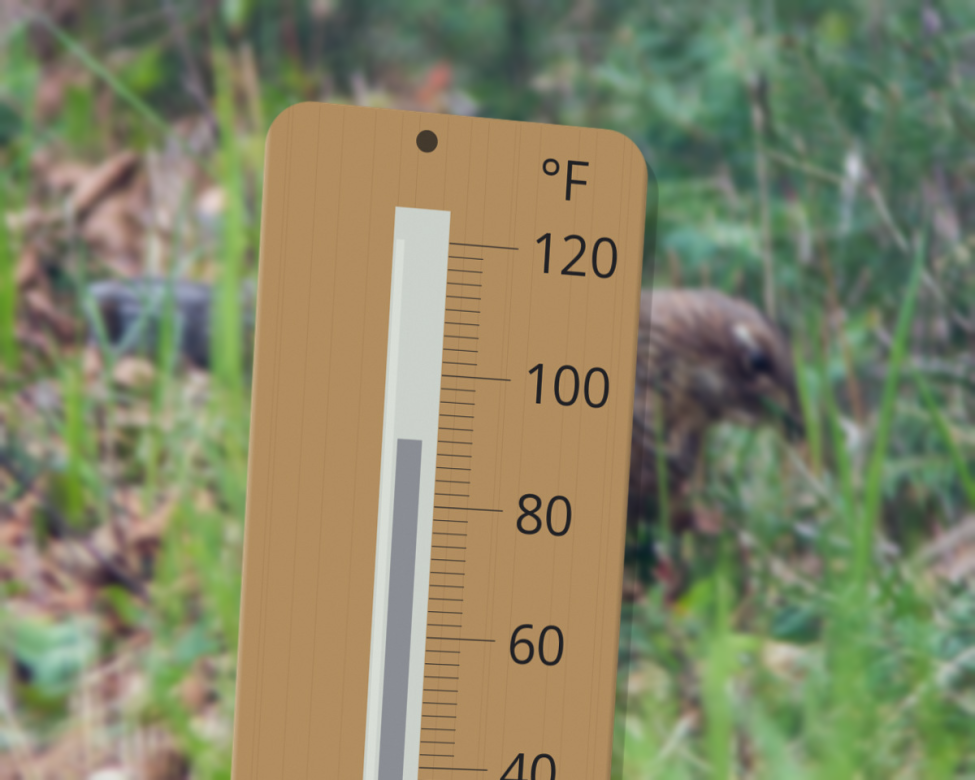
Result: 90
